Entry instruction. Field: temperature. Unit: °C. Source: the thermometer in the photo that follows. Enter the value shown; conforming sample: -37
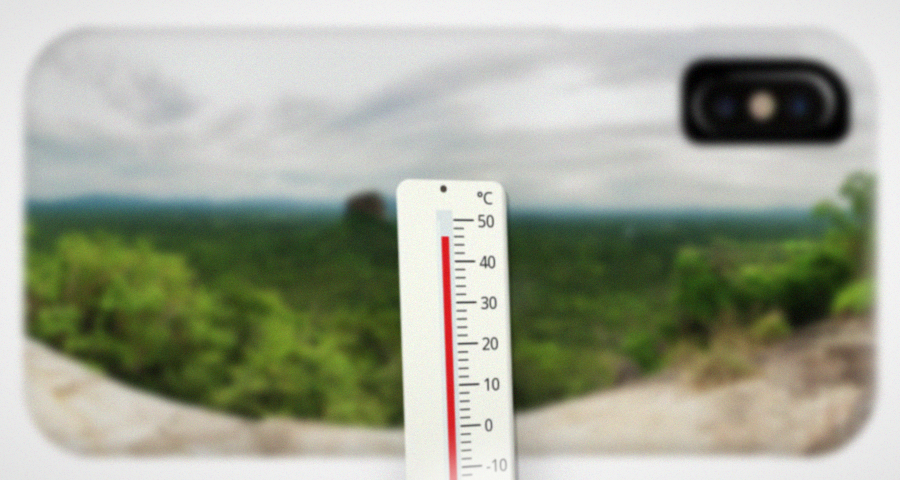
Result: 46
